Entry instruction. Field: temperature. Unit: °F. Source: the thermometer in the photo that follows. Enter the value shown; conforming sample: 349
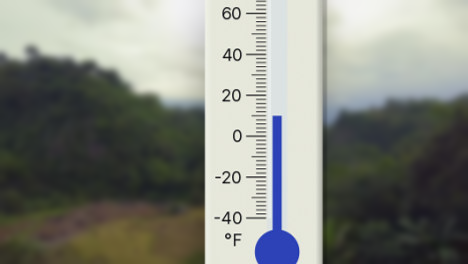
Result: 10
